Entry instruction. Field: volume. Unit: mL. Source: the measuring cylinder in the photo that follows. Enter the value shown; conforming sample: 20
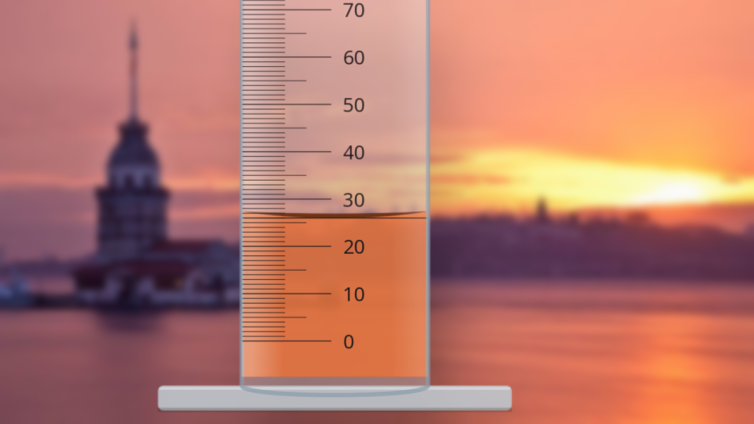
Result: 26
